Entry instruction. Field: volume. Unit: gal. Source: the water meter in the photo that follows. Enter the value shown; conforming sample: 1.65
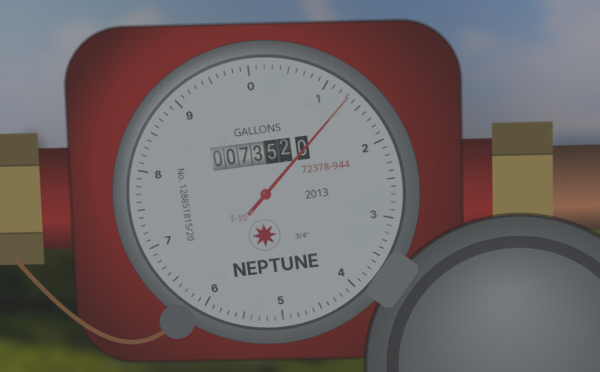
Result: 73521.3
